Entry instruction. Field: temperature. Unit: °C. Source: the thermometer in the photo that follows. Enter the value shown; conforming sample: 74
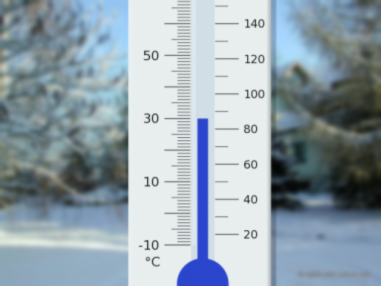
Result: 30
